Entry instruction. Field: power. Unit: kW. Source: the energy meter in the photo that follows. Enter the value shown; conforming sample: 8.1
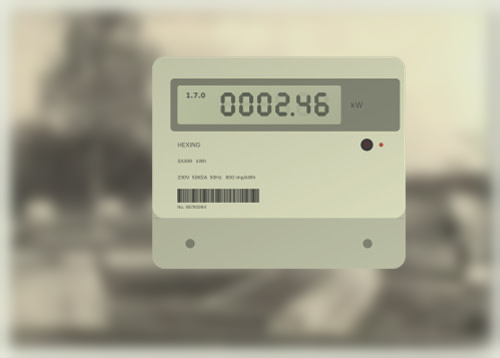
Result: 2.46
